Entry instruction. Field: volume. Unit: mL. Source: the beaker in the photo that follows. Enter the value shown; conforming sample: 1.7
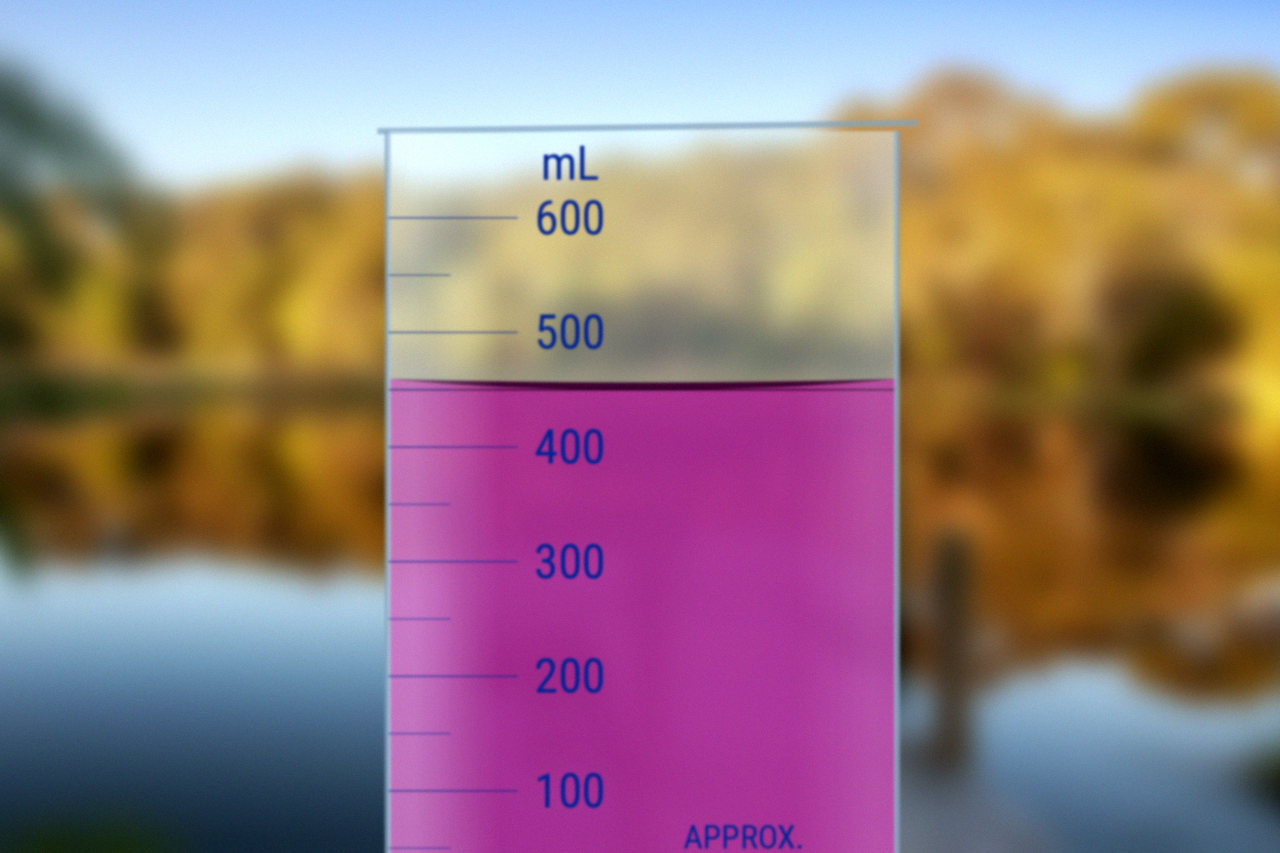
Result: 450
